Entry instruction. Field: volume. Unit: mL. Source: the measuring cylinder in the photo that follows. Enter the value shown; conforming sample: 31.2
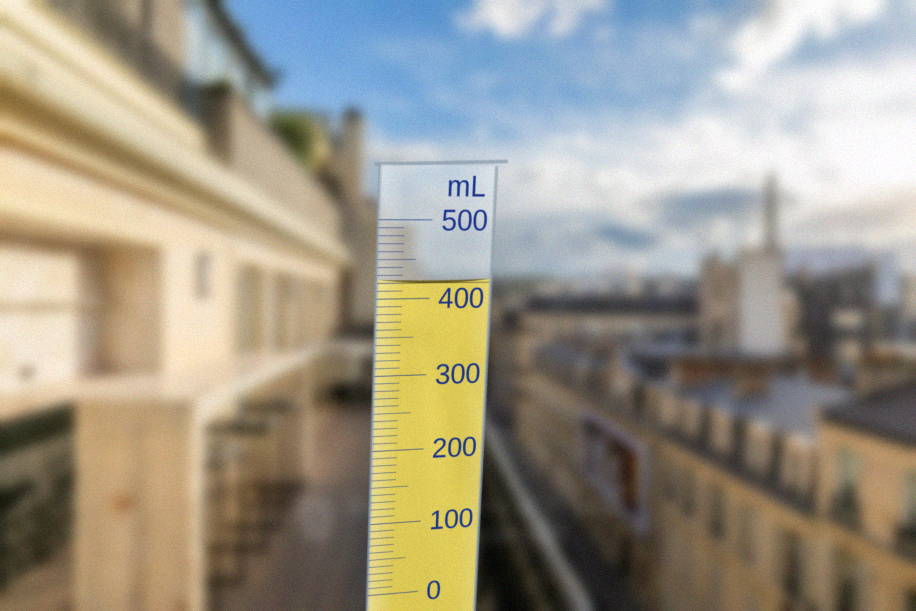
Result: 420
